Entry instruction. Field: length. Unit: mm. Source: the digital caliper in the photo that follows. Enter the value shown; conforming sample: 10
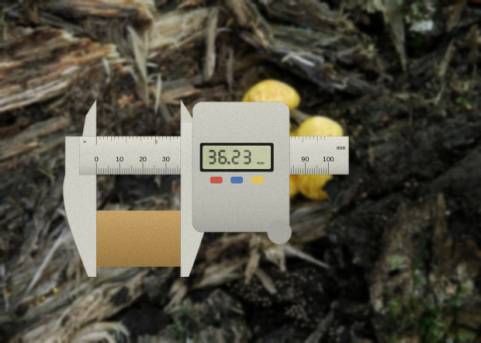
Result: 36.23
